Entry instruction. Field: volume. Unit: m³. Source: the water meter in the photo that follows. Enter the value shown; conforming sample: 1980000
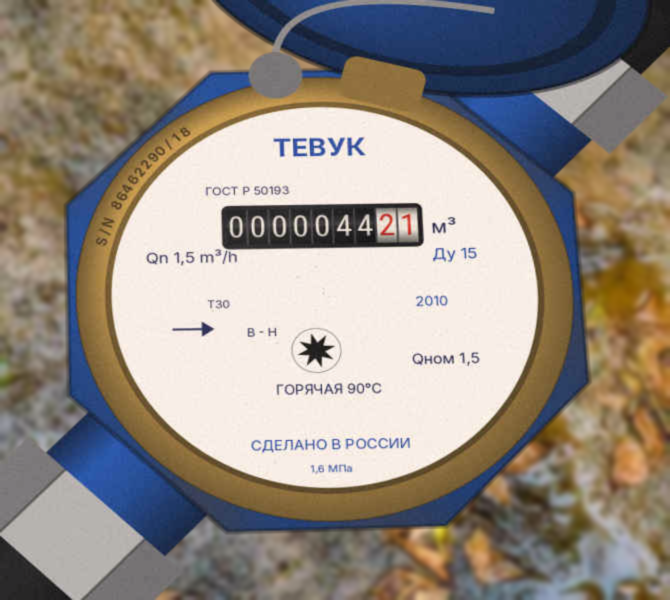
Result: 44.21
